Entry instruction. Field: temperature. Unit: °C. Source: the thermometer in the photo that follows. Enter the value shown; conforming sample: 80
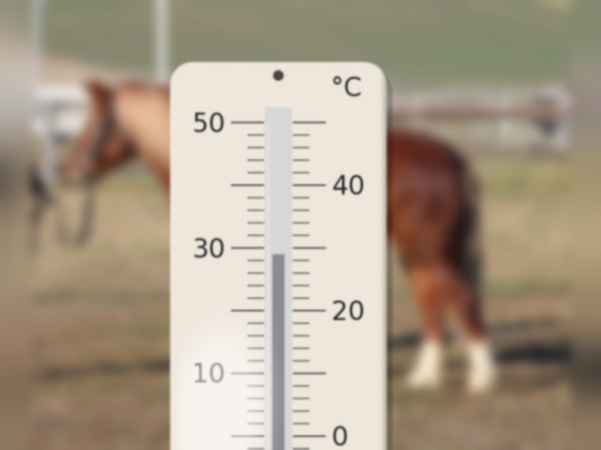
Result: 29
